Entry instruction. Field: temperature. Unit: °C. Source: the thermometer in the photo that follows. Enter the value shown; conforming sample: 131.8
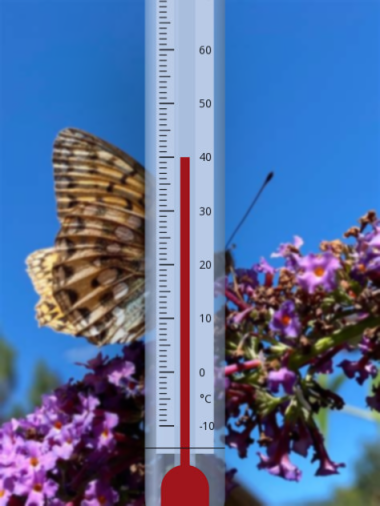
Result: 40
